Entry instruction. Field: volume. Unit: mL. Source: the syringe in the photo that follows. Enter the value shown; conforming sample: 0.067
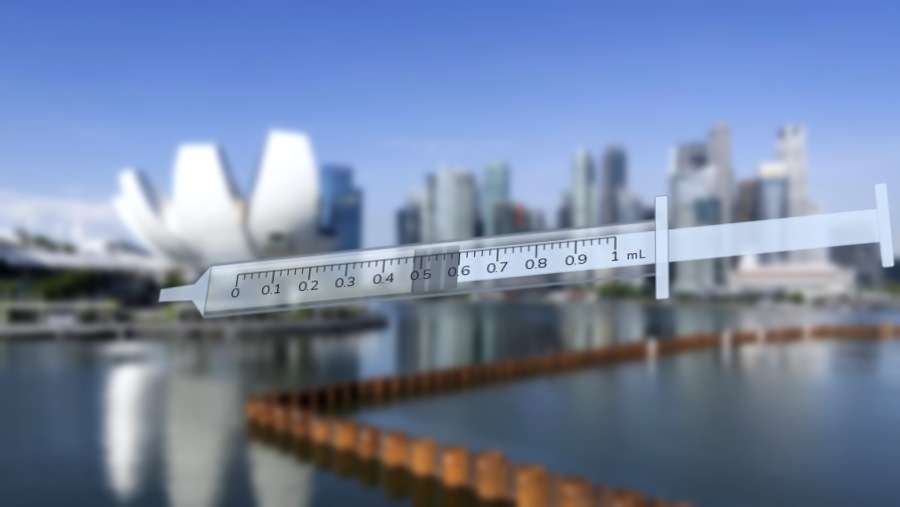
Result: 0.48
